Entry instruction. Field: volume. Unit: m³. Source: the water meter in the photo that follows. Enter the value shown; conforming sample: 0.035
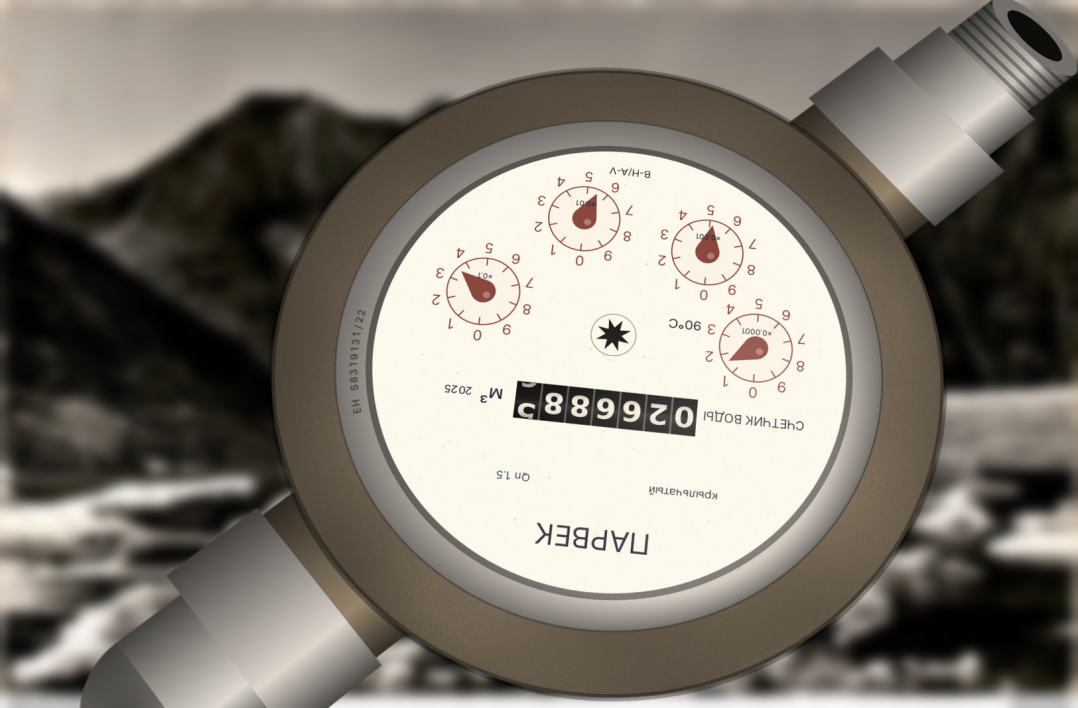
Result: 266885.3551
